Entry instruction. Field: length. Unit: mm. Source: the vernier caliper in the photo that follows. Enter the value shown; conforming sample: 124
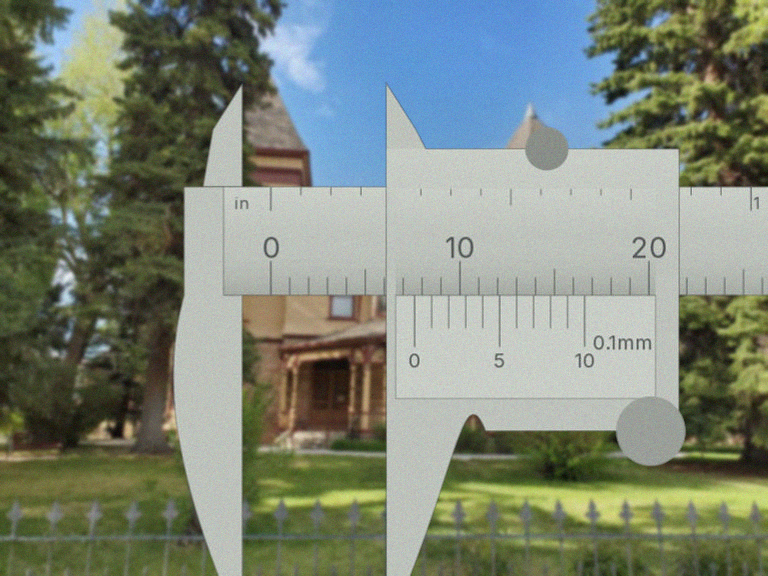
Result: 7.6
